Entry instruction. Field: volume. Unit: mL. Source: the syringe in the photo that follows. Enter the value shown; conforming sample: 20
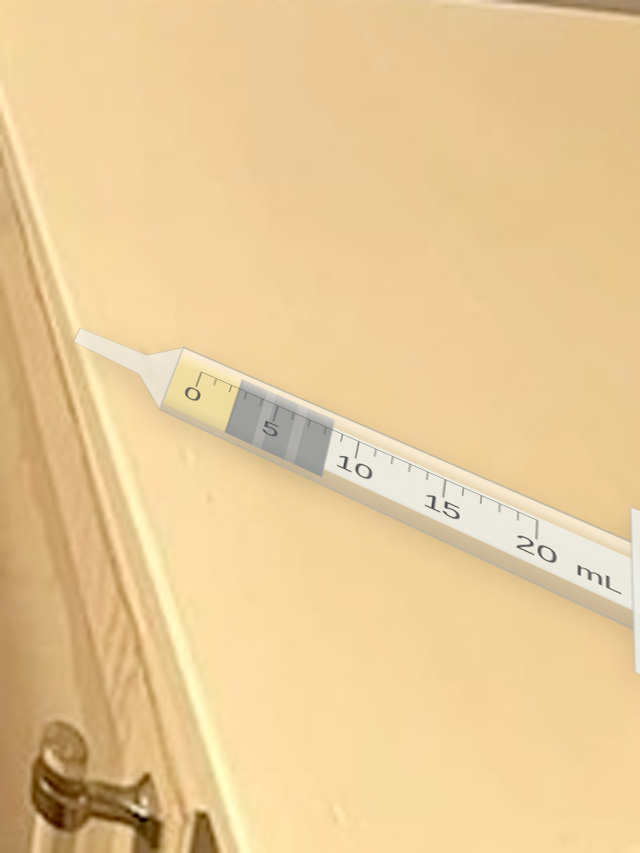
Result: 2.5
